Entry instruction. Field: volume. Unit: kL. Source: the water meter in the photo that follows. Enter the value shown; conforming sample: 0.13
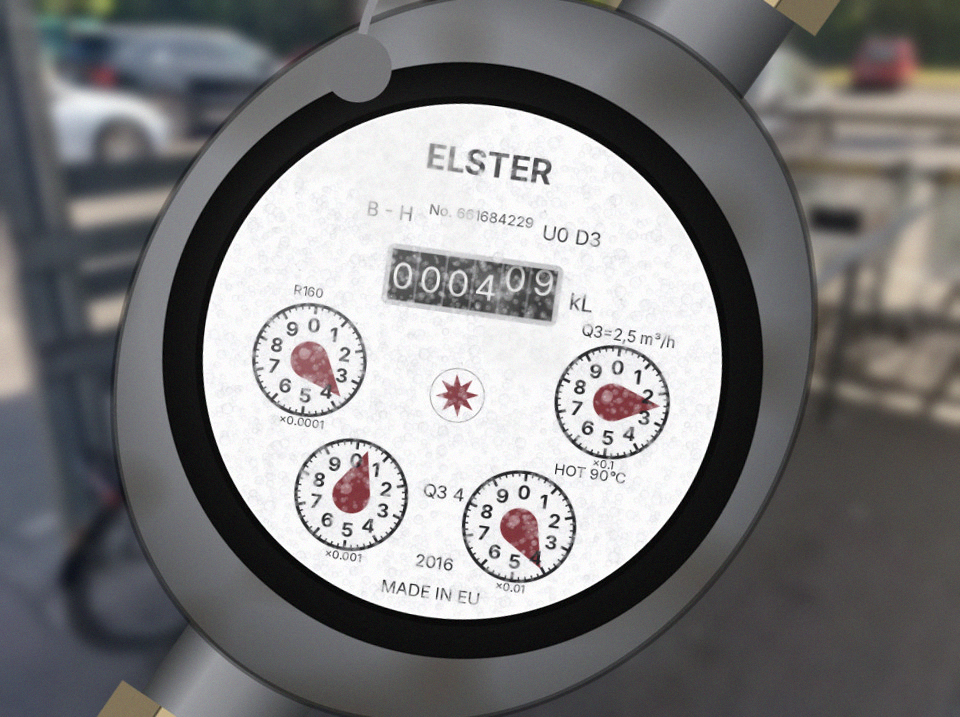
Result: 409.2403
